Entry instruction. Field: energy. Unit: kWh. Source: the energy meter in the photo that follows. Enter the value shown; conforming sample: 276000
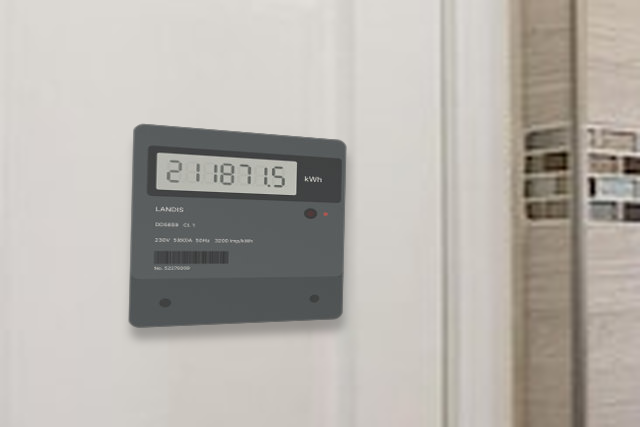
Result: 211871.5
